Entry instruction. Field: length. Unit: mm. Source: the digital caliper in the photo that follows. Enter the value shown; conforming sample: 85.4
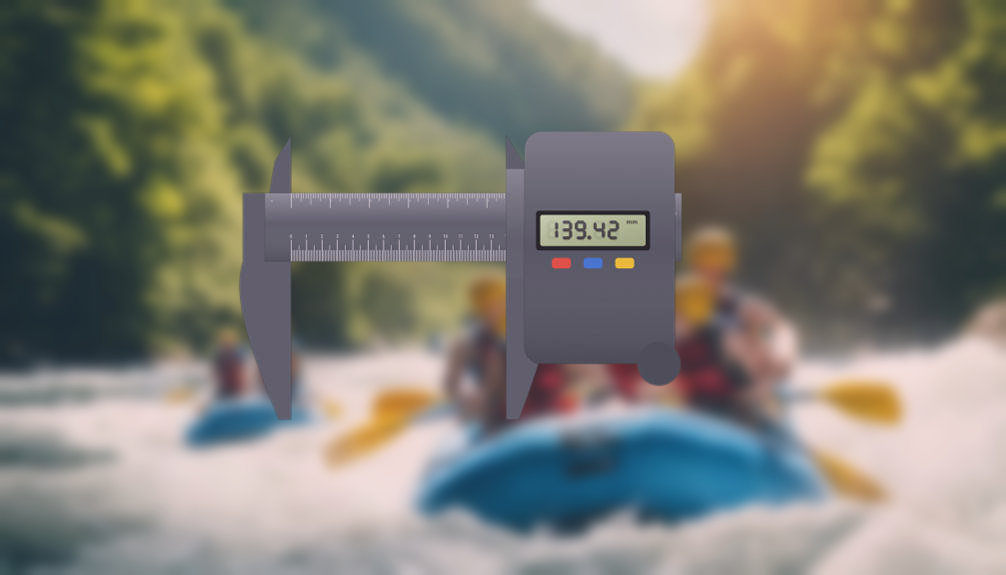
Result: 139.42
